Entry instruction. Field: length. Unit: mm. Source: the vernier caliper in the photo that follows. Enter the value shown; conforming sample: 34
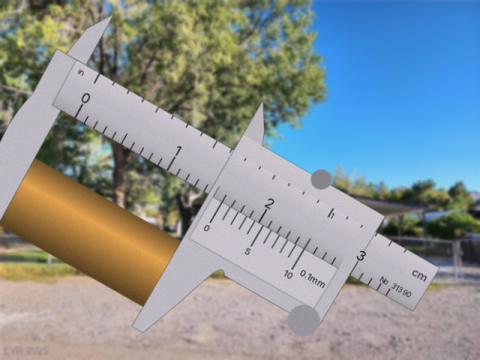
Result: 16.0
